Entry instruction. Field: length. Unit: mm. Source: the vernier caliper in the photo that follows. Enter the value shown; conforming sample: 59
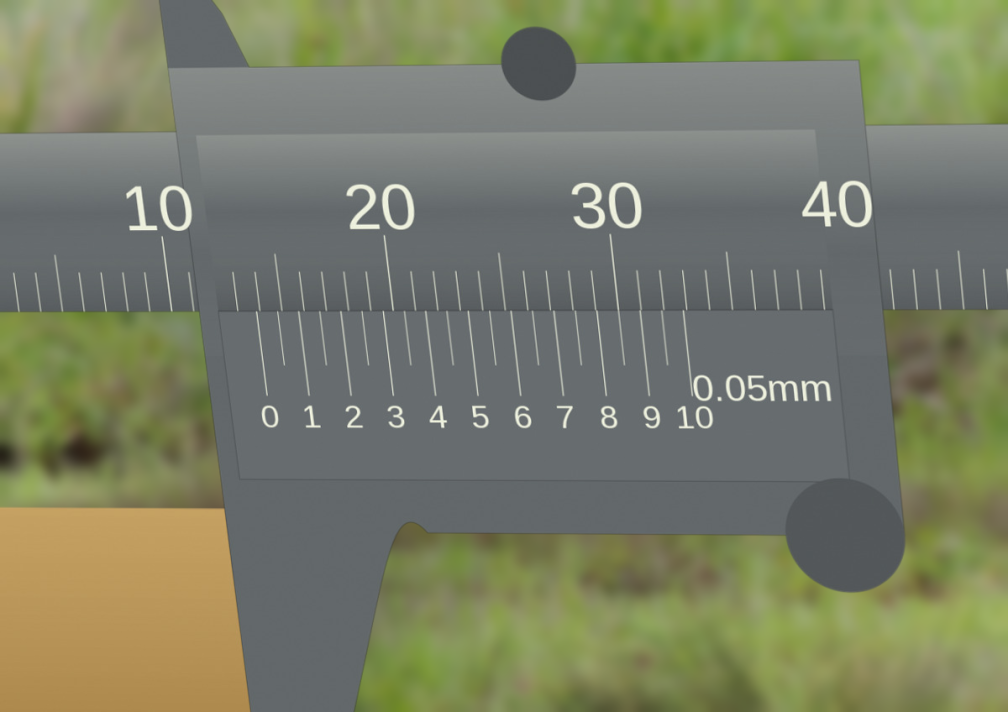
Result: 13.85
